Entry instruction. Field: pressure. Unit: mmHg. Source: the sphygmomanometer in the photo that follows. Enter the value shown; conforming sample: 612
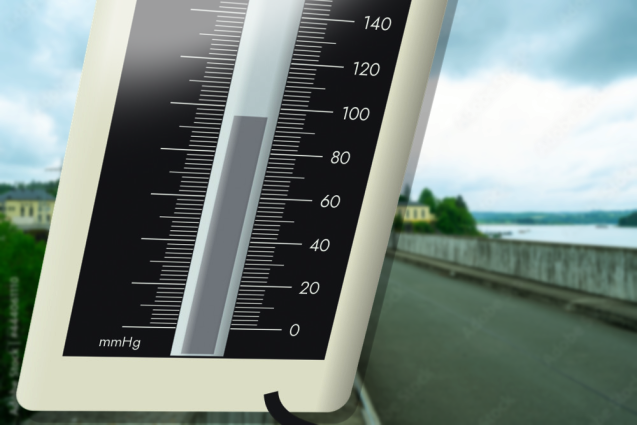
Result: 96
